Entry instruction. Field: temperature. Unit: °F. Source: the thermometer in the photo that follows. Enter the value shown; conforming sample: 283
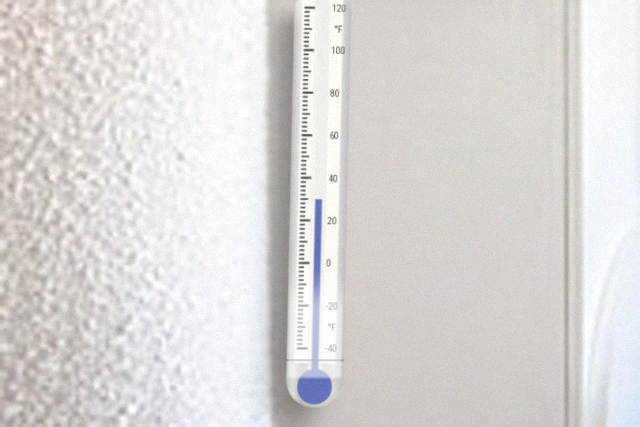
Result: 30
